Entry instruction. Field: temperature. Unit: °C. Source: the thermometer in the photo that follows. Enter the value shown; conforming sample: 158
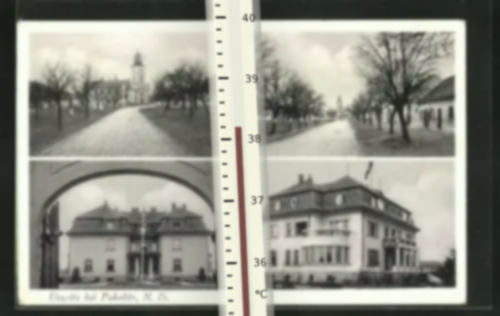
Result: 38.2
